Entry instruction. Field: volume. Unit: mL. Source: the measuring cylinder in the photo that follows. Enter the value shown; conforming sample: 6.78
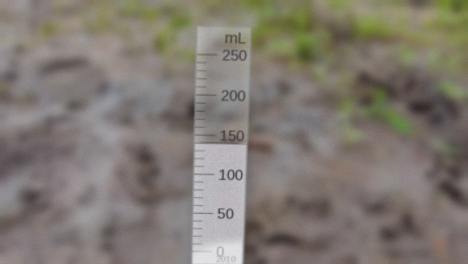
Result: 140
